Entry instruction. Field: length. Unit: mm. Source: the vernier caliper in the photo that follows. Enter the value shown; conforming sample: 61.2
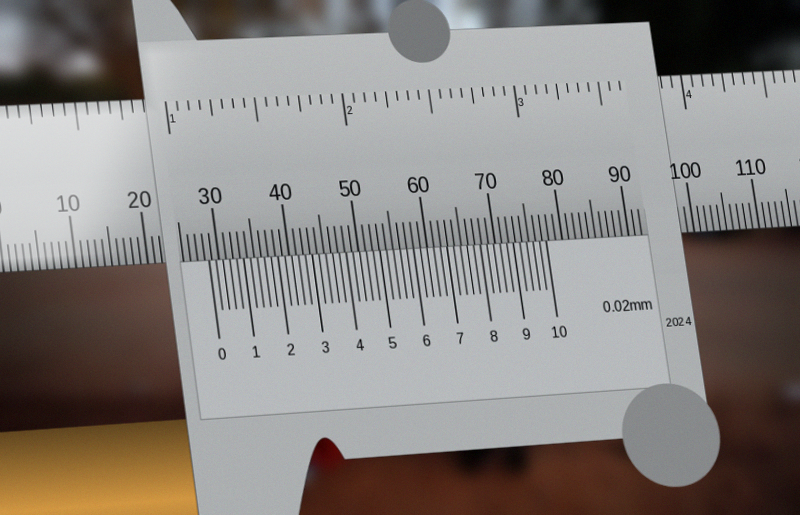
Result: 28.6
